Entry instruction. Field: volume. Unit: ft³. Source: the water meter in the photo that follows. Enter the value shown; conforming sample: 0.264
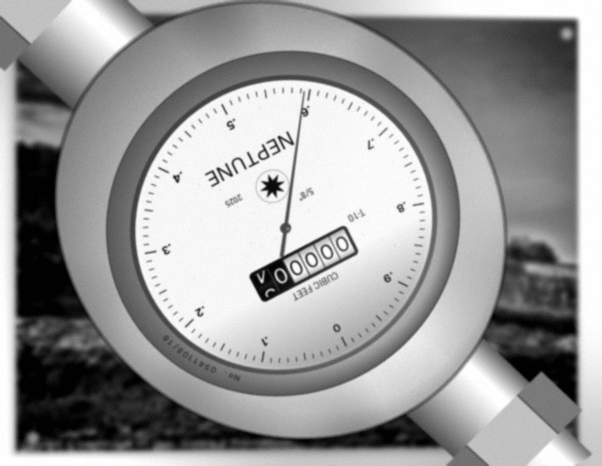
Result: 3.59
